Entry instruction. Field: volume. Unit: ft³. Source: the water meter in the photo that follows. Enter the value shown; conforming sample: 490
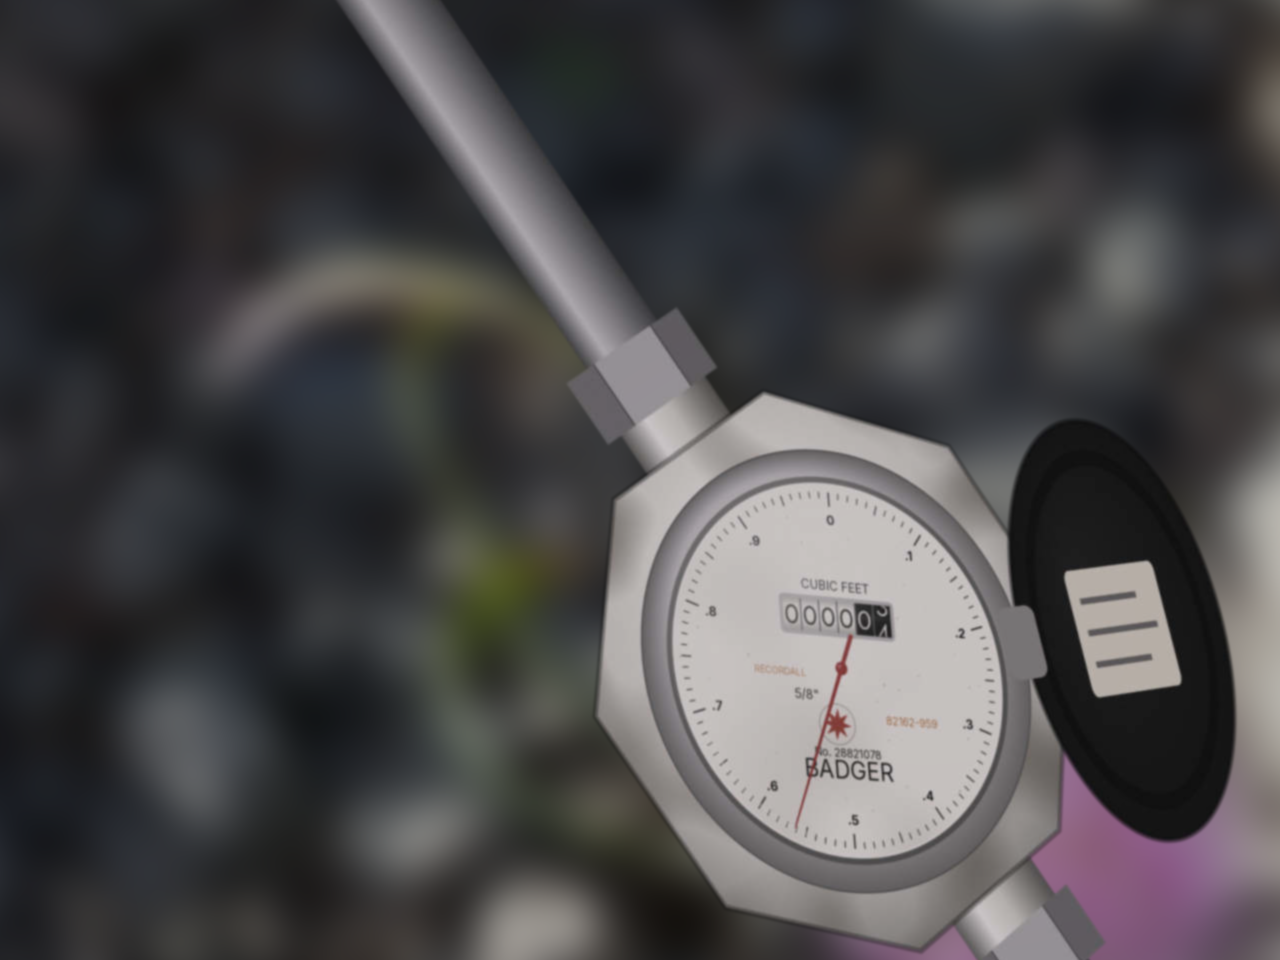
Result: 3.56
